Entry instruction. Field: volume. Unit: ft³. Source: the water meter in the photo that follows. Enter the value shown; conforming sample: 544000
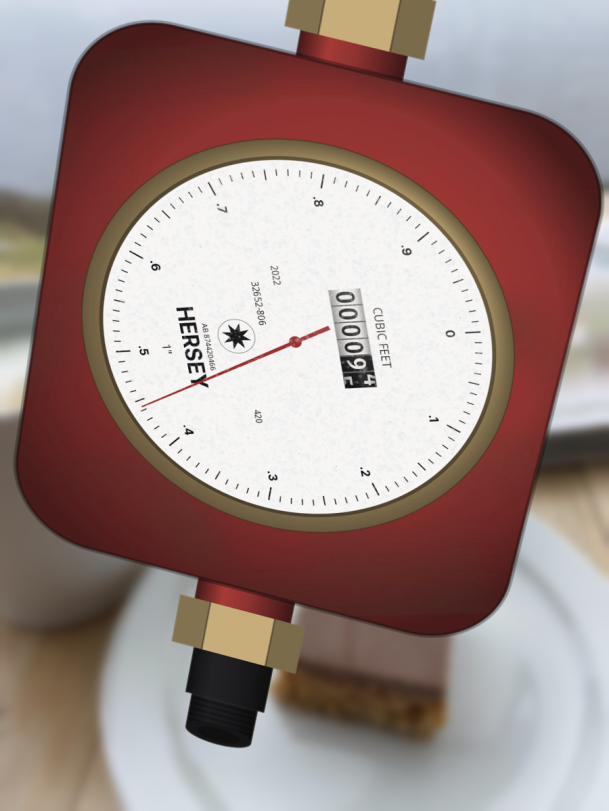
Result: 94.44
